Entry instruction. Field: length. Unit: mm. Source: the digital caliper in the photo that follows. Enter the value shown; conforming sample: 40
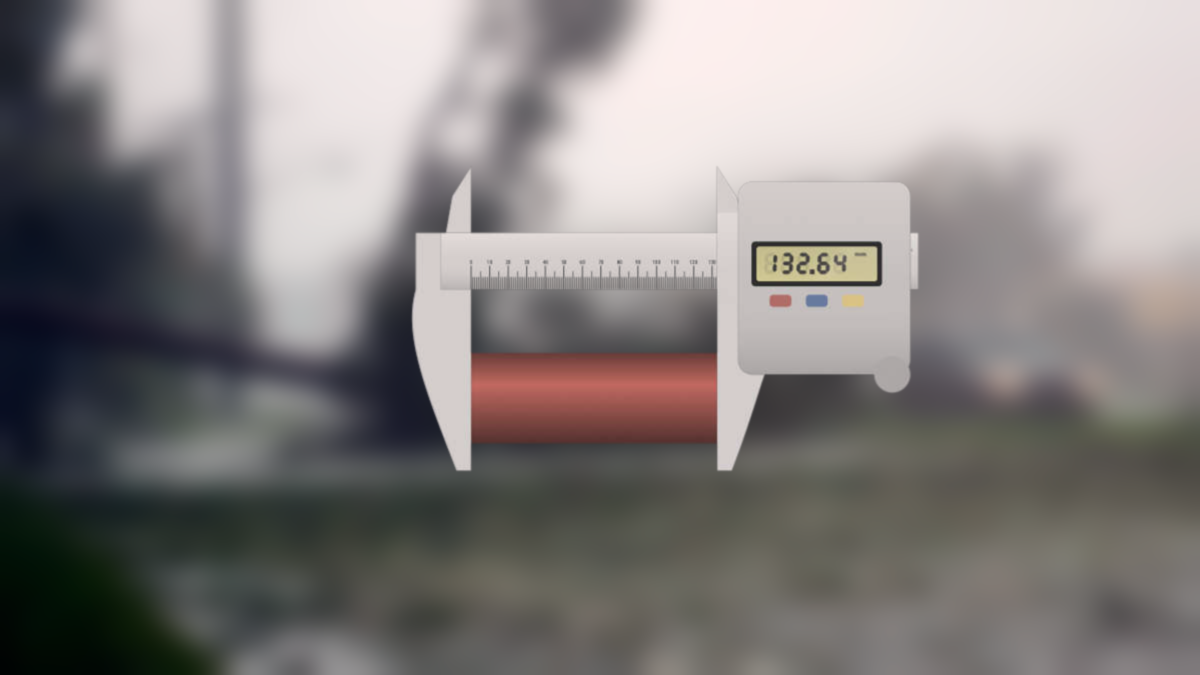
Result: 132.64
